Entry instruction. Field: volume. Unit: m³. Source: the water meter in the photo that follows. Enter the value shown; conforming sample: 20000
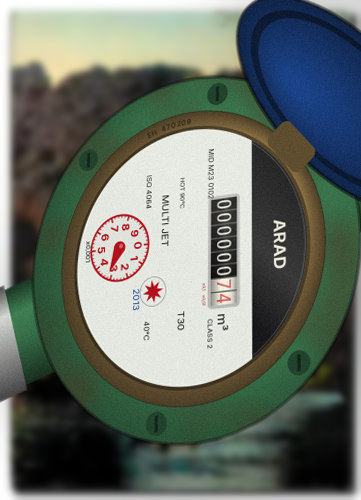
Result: 0.743
